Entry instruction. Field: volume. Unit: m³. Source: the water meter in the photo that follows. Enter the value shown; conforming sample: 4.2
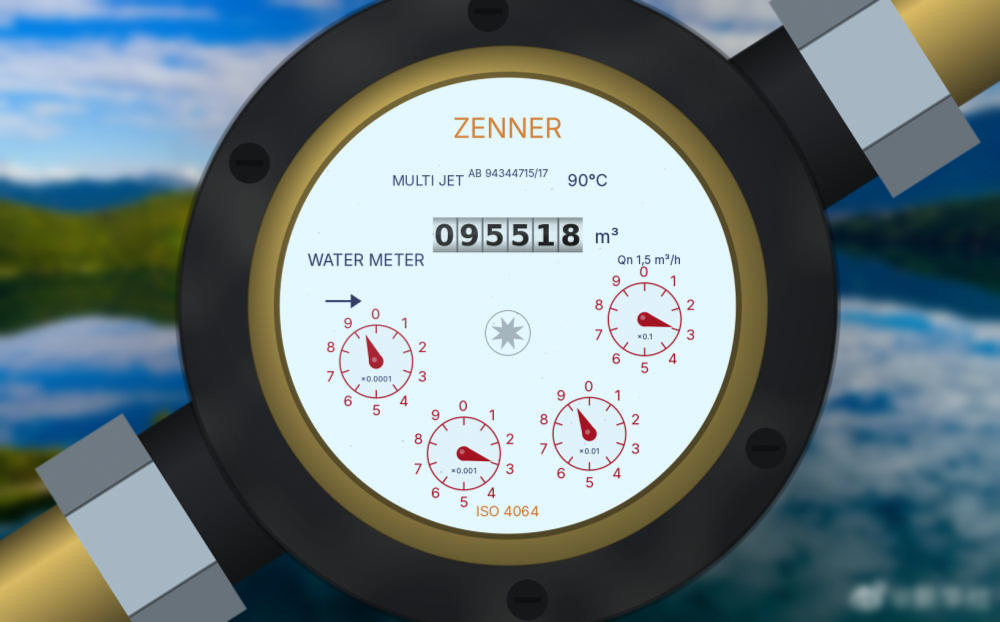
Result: 95518.2929
